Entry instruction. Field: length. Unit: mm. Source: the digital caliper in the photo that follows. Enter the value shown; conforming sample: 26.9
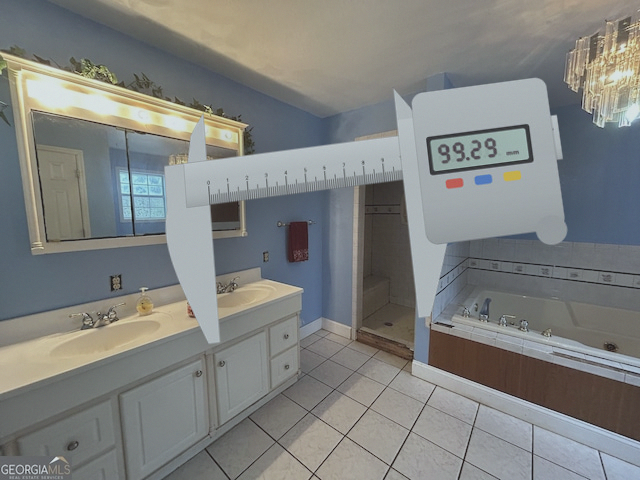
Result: 99.29
